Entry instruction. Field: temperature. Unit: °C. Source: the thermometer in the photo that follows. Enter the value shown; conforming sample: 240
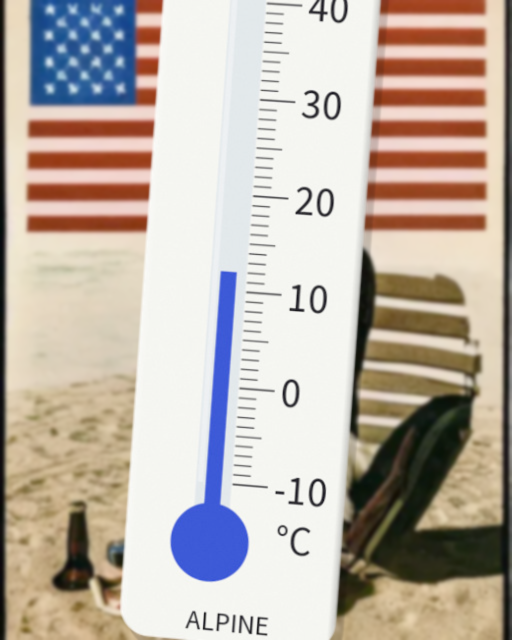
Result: 12
